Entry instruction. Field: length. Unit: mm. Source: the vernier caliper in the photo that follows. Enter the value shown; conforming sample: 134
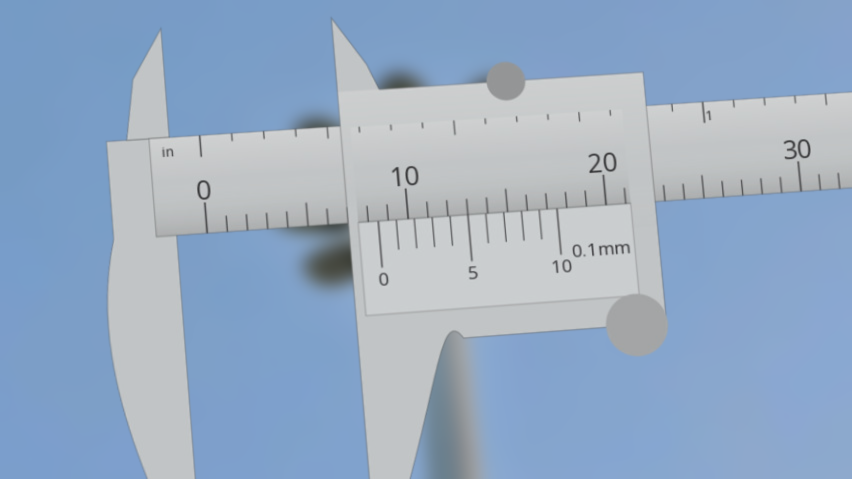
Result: 8.5
